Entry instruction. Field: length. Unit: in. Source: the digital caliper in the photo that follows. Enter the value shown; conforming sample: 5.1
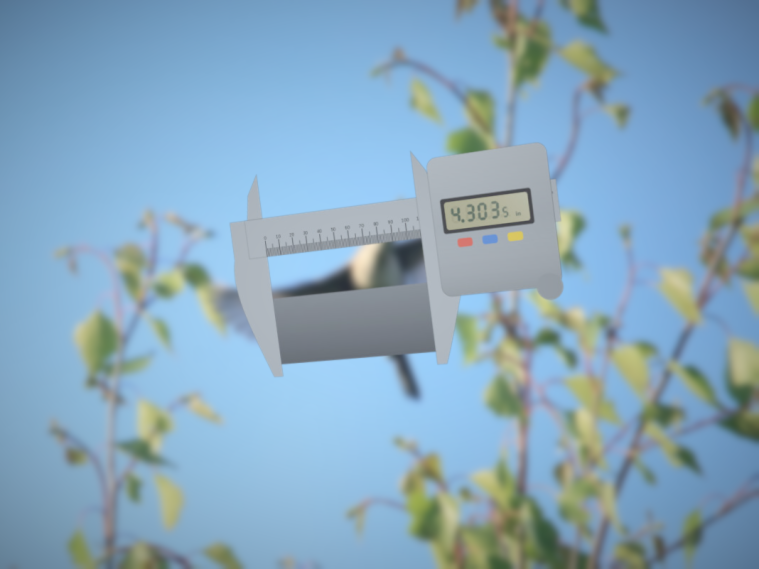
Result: 4.3035
